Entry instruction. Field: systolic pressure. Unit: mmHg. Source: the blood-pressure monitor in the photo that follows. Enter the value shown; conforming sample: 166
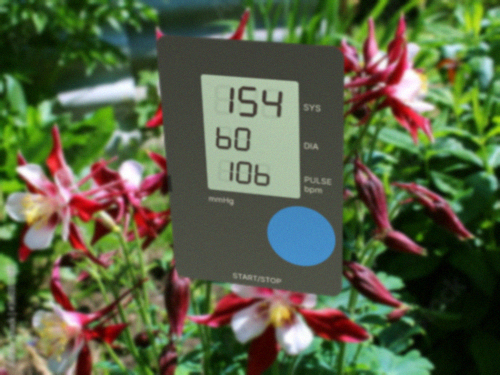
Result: 154
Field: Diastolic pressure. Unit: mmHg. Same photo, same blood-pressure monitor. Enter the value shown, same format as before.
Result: 60
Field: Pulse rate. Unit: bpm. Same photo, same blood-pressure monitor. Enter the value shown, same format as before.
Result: 106
